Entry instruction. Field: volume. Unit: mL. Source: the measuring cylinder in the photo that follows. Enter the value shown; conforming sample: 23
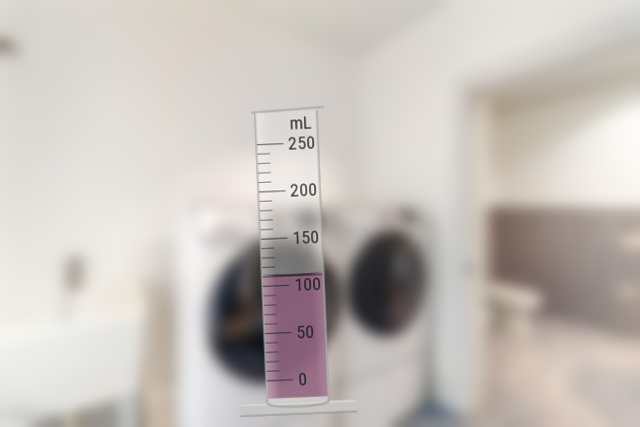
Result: 110
